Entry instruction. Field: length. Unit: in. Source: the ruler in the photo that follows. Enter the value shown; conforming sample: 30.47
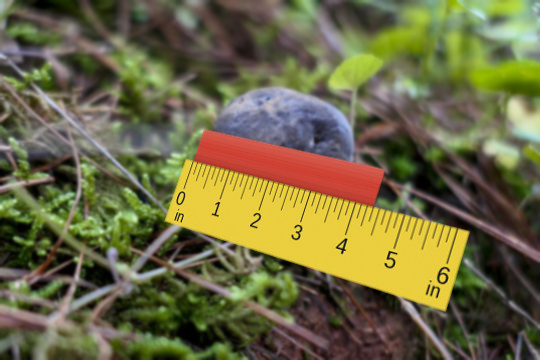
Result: 4.375
